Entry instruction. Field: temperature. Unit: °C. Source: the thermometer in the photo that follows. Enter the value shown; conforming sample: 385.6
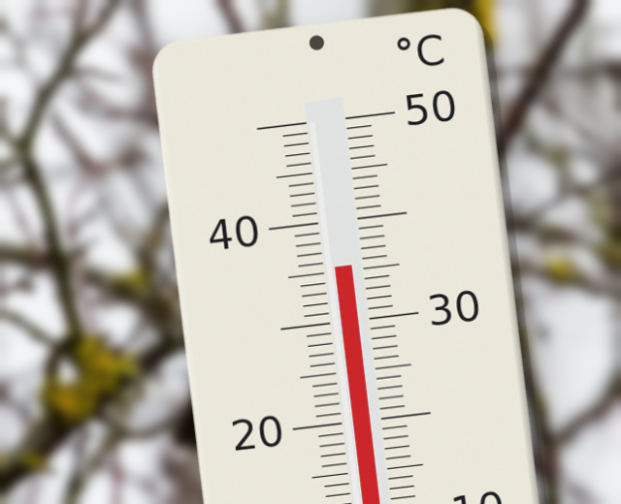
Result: 35.5
